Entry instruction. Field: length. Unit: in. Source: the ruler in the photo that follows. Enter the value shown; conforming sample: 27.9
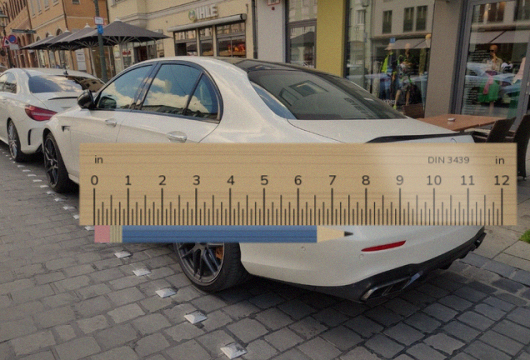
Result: 7.625
